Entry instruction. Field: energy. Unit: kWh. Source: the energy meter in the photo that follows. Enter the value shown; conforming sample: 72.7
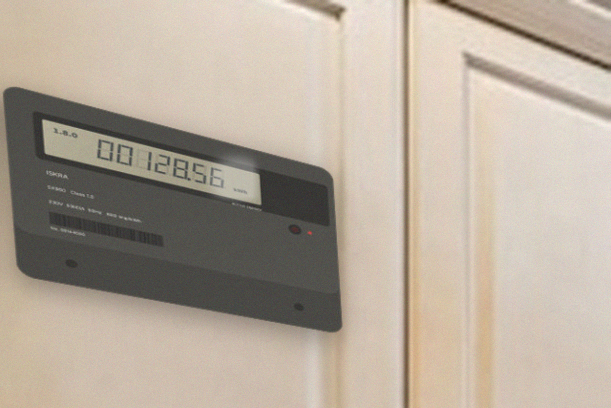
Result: 128.56
